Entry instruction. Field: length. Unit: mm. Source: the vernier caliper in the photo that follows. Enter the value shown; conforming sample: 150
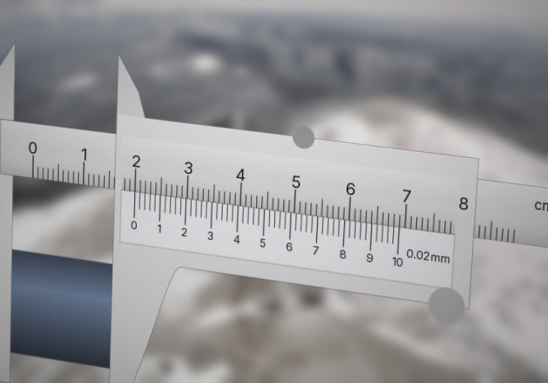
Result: 20.0
